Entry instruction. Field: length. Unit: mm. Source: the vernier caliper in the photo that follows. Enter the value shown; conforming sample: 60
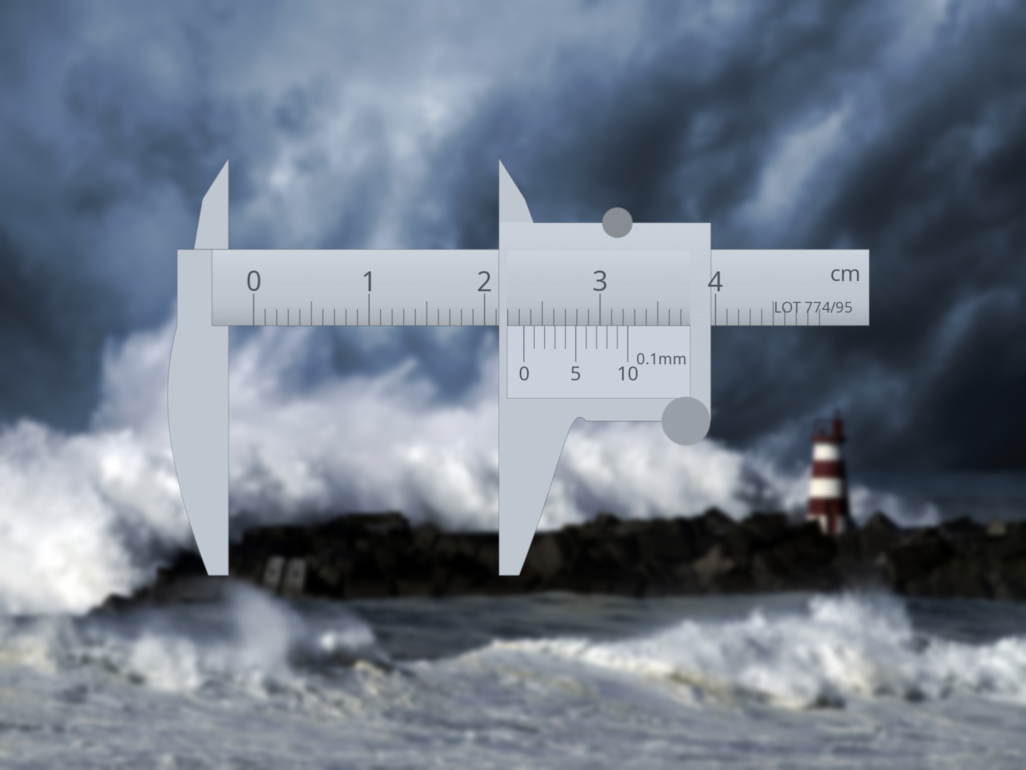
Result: 23.4
